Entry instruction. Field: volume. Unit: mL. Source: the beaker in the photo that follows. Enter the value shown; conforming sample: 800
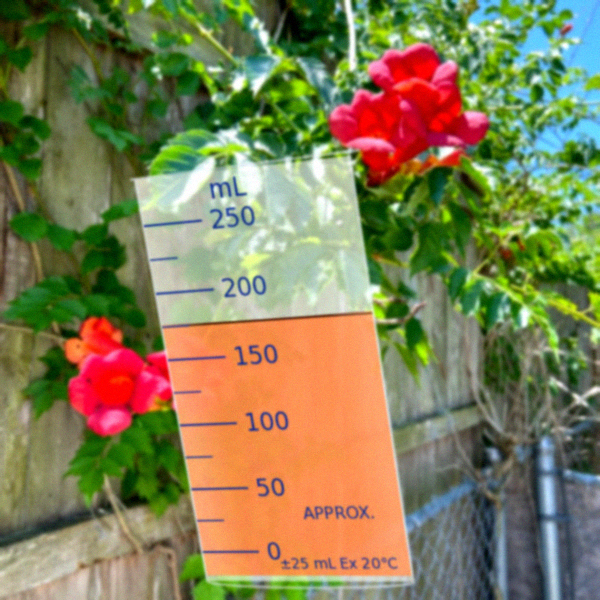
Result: 175
